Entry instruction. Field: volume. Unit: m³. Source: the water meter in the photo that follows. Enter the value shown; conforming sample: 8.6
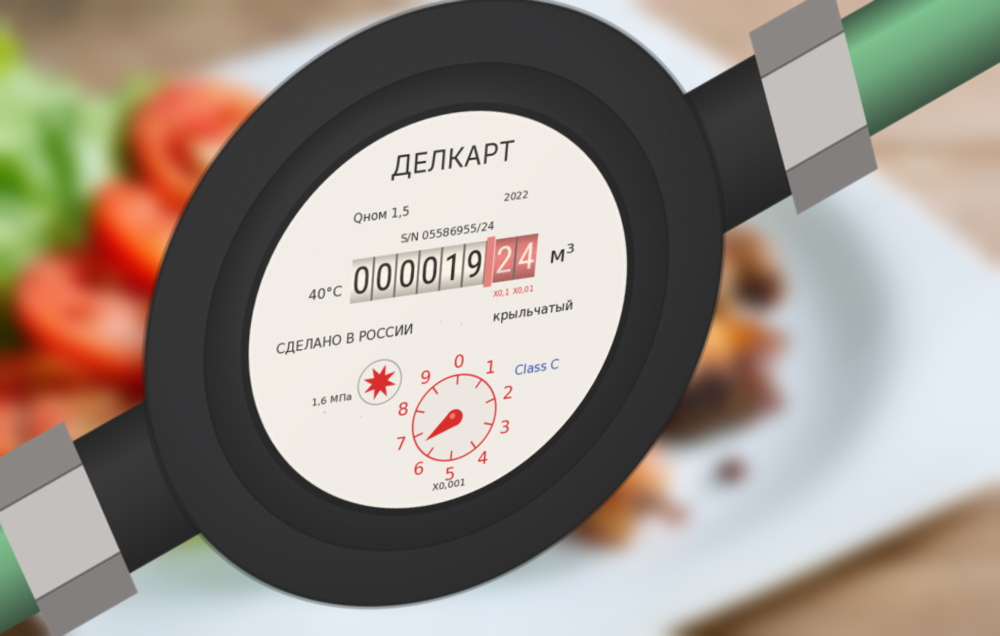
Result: 19.246
